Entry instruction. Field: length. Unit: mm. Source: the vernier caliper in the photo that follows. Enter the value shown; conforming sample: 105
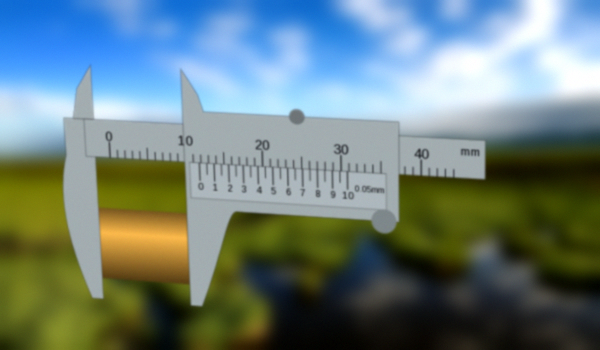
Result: 11.8
